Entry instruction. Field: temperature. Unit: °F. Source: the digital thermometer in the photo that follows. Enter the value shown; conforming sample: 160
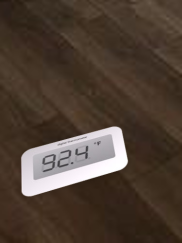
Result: 92.4
